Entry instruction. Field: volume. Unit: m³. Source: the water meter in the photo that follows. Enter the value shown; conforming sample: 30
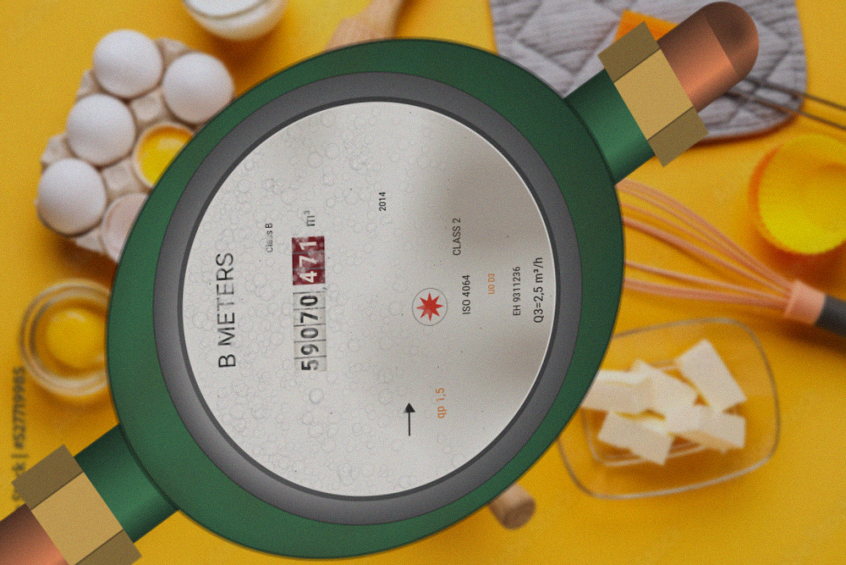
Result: 59070.471
